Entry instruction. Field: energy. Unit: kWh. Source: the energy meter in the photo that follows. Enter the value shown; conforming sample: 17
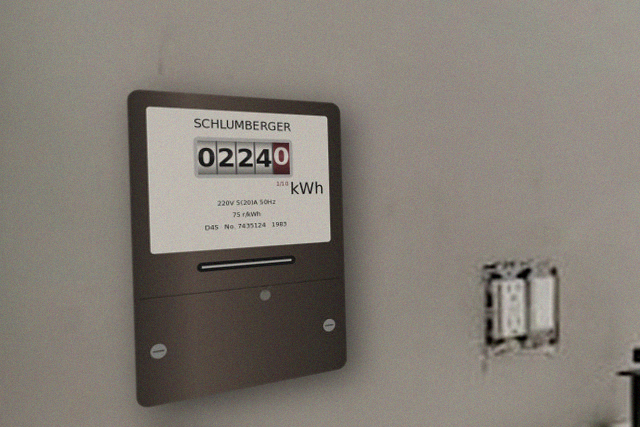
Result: 224.0
